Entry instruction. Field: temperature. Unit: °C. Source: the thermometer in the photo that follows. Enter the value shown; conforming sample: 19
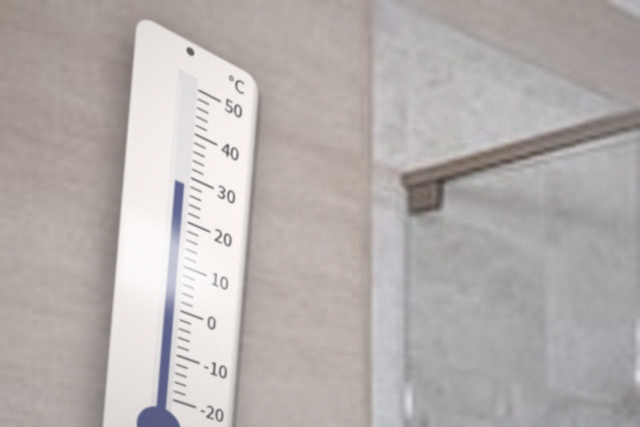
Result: 28
